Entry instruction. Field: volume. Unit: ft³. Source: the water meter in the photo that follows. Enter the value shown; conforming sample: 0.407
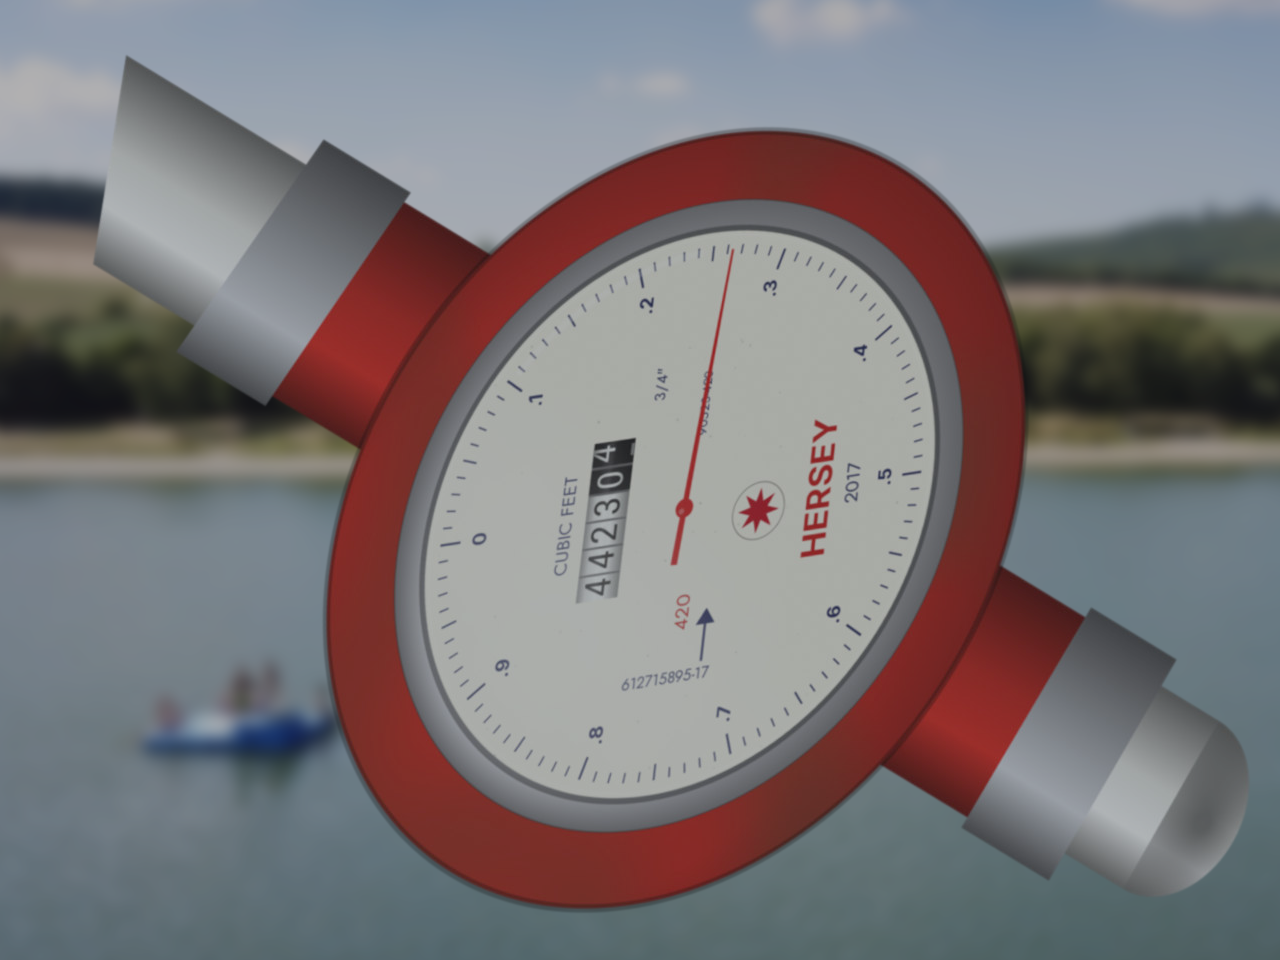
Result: 442304.26
